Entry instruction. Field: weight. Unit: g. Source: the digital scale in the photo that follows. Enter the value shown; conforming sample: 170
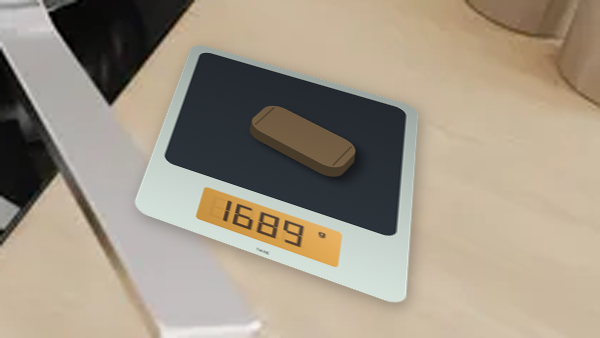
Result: 1689
